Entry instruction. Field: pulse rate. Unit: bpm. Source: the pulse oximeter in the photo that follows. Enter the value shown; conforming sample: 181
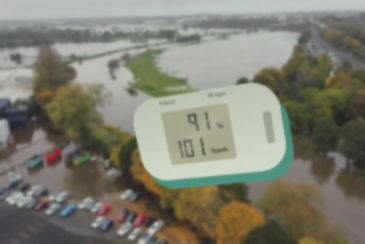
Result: 101
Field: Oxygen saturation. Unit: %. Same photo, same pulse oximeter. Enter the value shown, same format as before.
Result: 91
